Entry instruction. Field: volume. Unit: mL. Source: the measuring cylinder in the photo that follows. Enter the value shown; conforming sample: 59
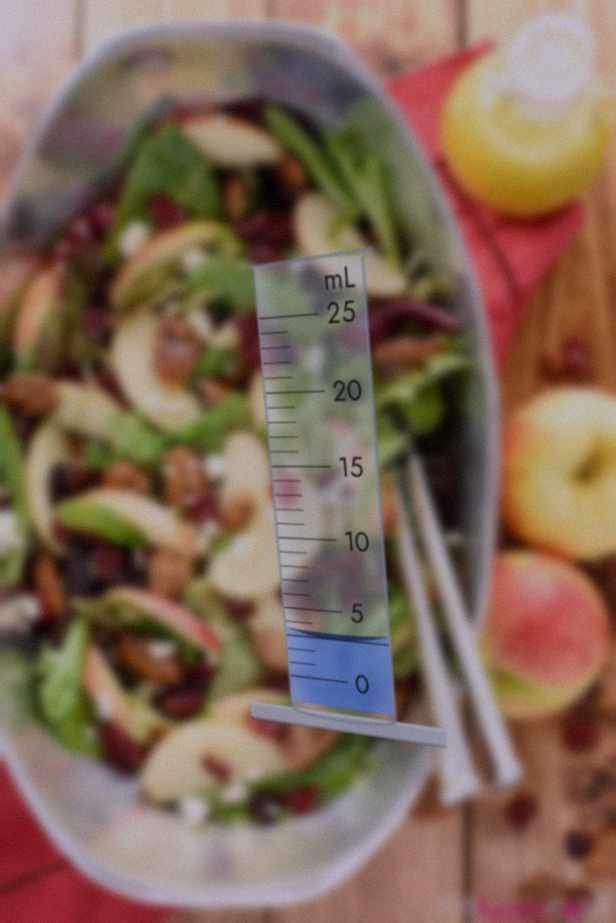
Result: 3
